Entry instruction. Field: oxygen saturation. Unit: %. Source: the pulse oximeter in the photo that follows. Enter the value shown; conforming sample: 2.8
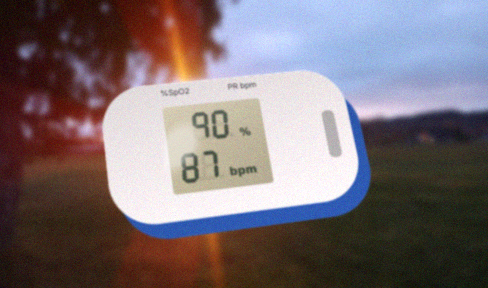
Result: 90
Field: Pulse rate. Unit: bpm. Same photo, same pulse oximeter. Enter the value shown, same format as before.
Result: 87
